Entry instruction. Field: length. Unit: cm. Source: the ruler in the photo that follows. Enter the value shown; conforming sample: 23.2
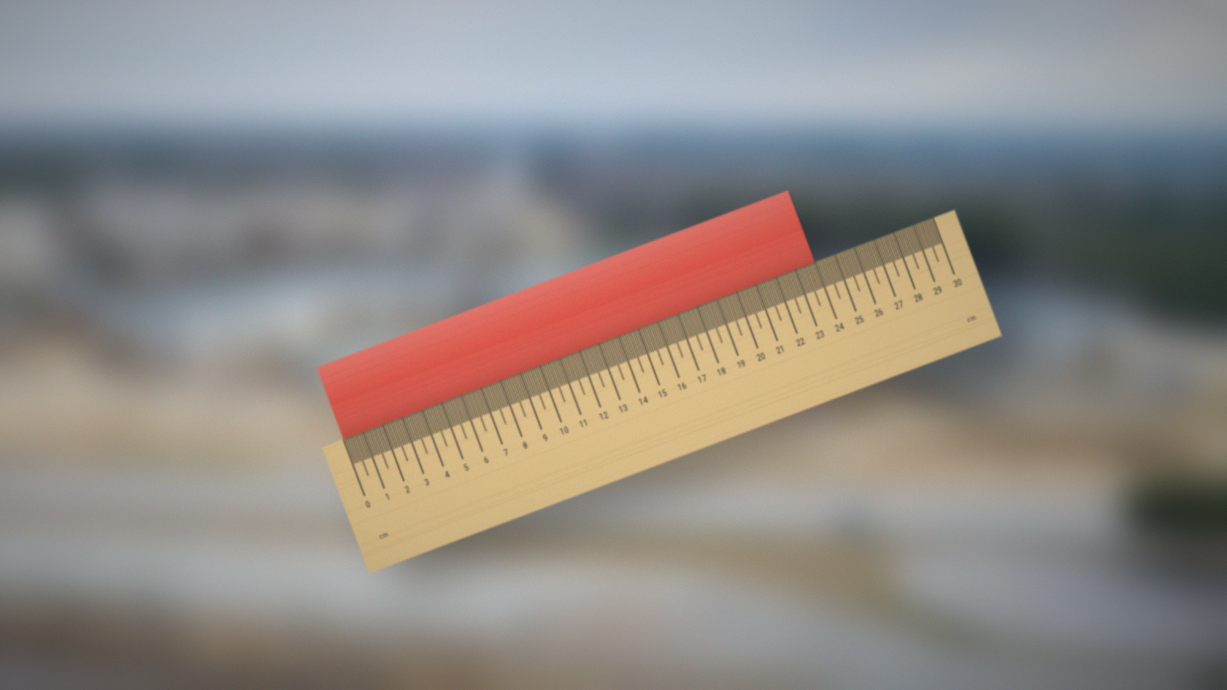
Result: 24
